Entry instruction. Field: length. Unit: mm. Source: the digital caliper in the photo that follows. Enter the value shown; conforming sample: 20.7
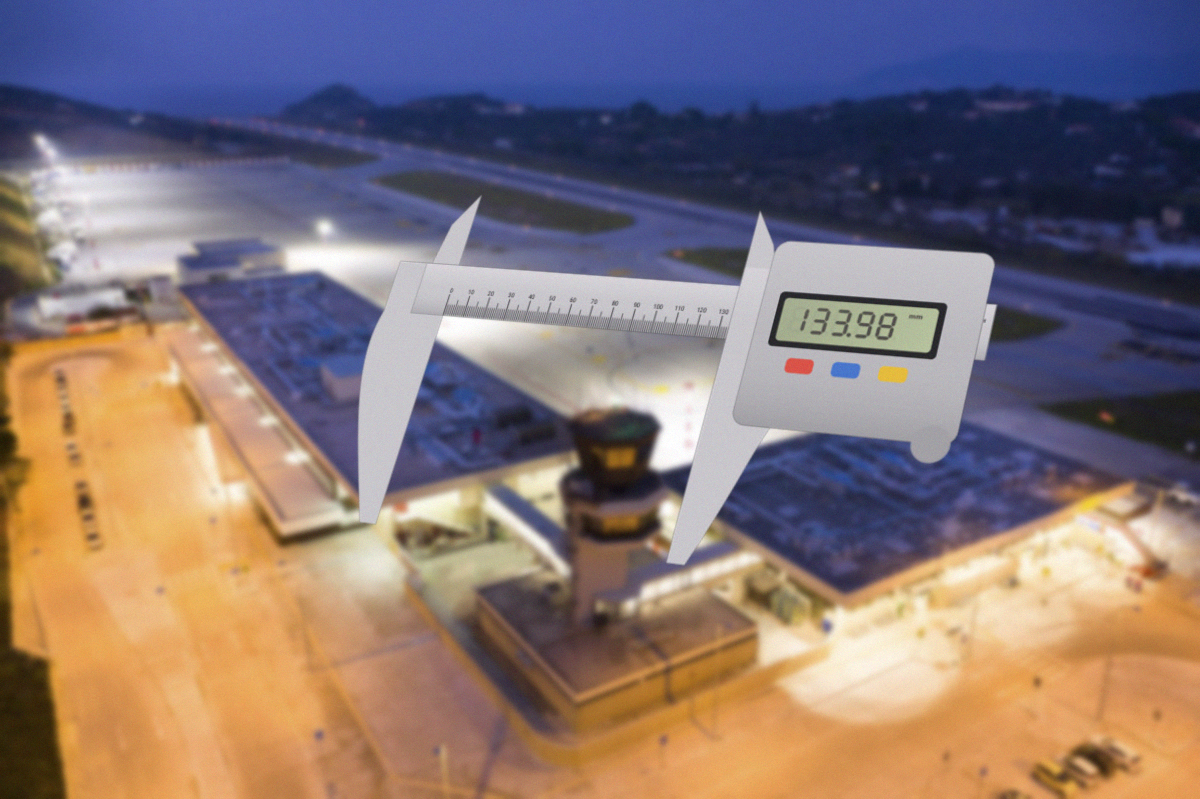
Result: 133.98
